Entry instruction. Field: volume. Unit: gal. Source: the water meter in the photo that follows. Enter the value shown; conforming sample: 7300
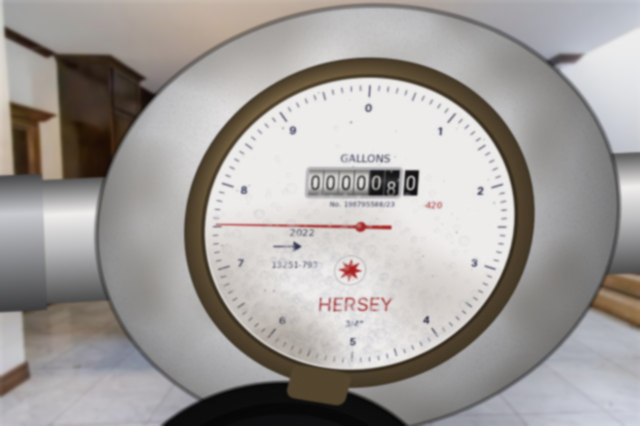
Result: 77.5
